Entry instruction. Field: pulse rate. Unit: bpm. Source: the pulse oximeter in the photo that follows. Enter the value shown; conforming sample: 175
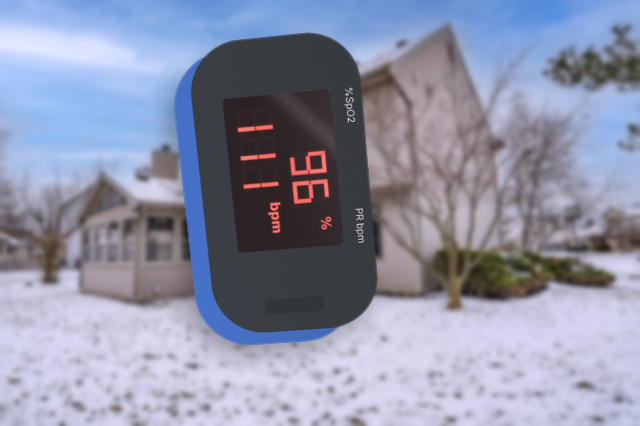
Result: 111
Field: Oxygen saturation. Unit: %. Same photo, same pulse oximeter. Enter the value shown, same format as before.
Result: 96
